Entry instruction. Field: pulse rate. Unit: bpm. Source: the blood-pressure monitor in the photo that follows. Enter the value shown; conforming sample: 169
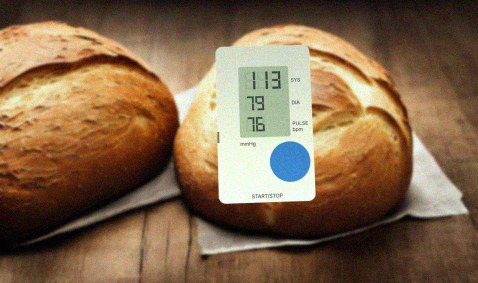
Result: 76
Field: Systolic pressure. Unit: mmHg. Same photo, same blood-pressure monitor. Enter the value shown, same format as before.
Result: 113
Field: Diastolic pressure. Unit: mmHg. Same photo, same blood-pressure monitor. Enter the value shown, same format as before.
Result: 79
